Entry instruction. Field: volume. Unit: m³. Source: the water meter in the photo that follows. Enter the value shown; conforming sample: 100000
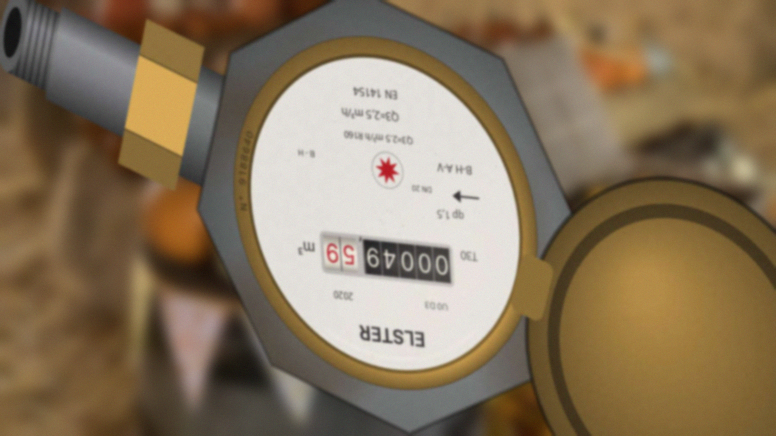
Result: 49.59
